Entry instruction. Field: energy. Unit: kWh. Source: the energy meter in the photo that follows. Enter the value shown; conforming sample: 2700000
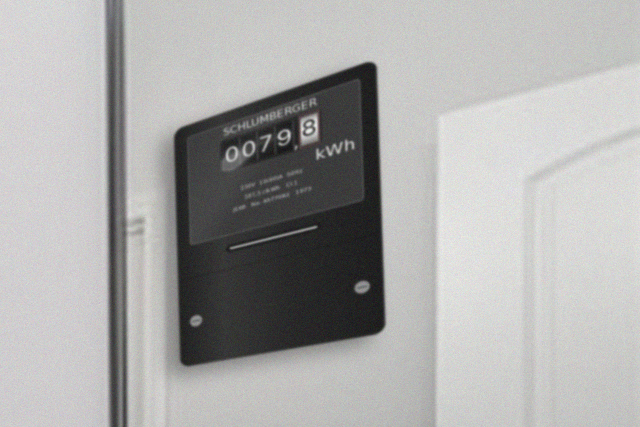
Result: 79.8
